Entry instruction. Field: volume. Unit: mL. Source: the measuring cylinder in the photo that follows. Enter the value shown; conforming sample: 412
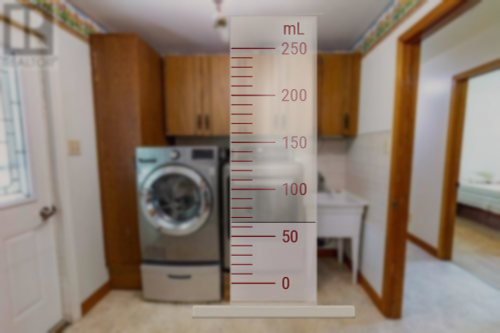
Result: 65
